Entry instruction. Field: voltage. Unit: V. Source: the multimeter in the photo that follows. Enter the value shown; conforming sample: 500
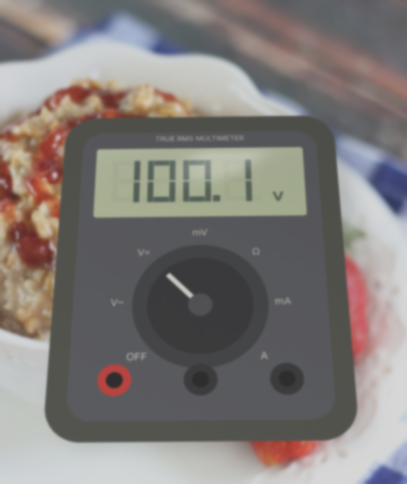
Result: 100.1
